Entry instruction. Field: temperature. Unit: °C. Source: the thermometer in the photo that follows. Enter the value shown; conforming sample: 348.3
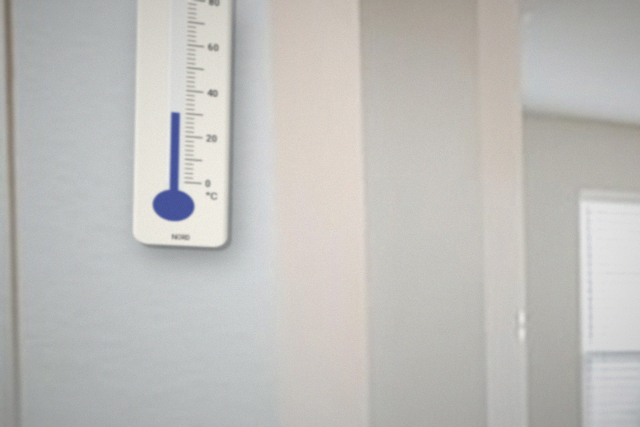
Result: 30
